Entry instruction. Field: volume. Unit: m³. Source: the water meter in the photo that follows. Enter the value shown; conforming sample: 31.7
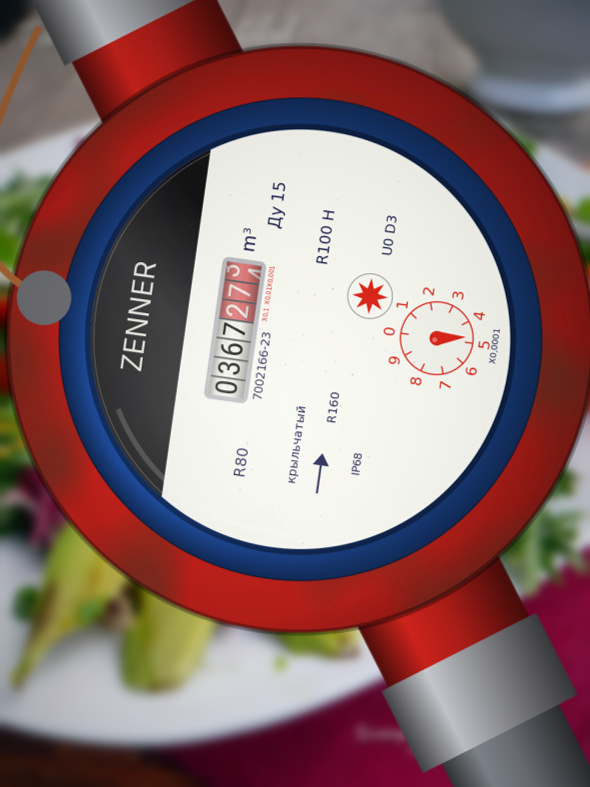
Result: 367.2734
